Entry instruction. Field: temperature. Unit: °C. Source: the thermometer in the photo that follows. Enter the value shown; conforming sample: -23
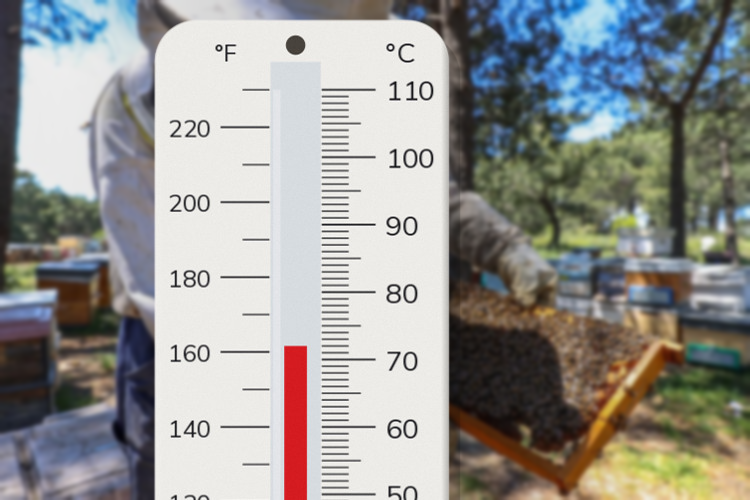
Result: 72
